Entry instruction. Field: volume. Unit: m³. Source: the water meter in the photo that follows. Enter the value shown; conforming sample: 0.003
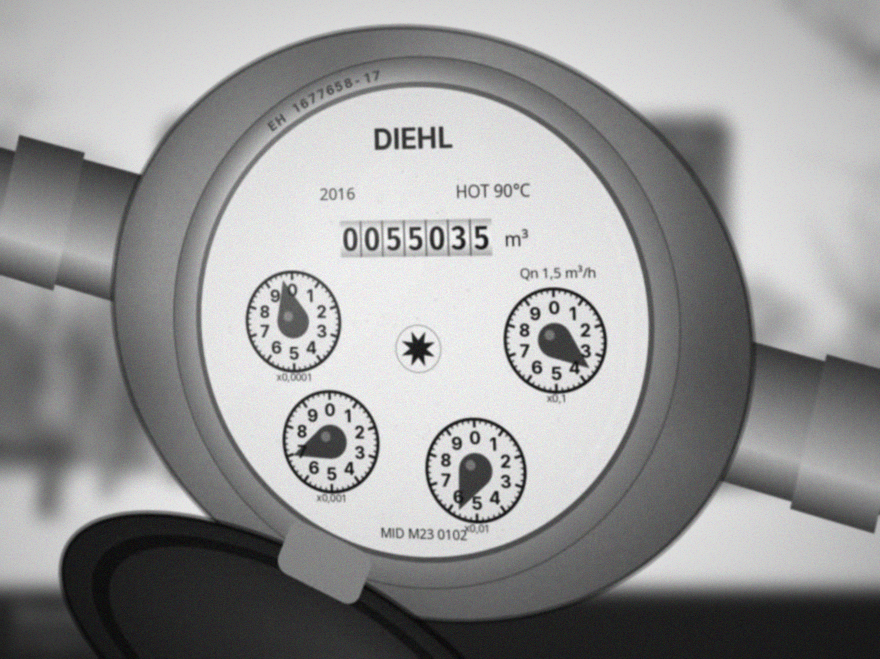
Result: 55035.3569
